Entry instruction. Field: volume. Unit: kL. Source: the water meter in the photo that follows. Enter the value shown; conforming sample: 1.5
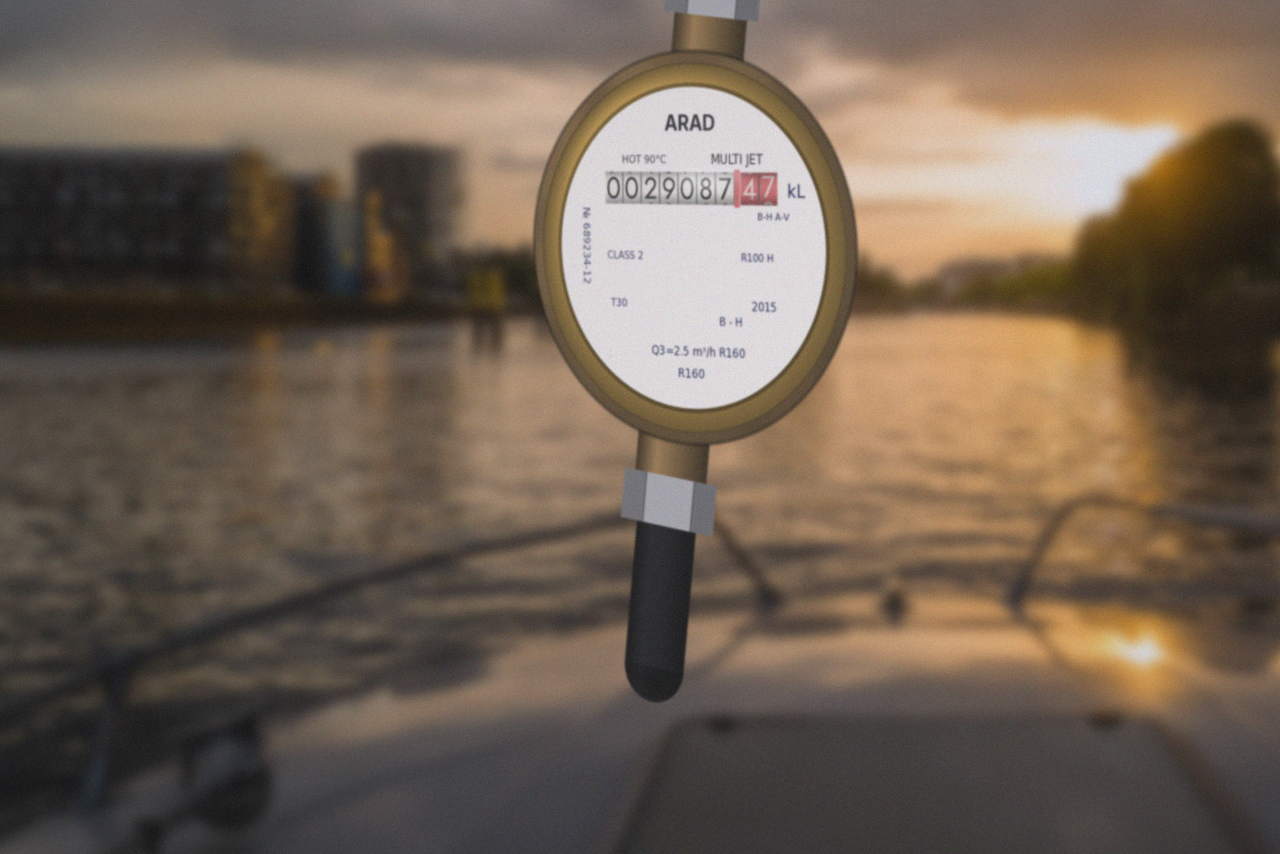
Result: 29087.47
